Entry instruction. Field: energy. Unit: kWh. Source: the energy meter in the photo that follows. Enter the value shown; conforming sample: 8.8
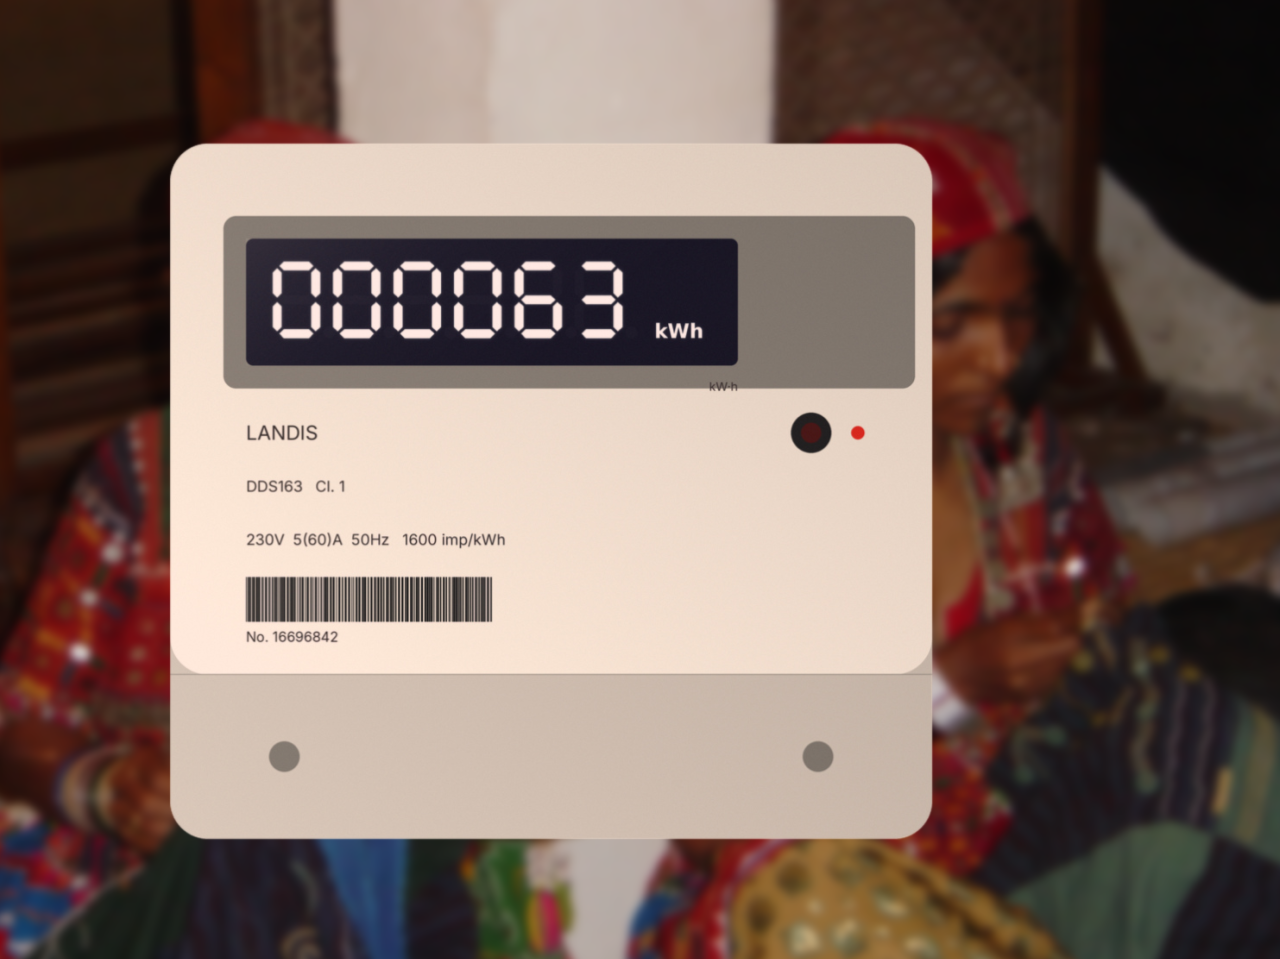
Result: 63
